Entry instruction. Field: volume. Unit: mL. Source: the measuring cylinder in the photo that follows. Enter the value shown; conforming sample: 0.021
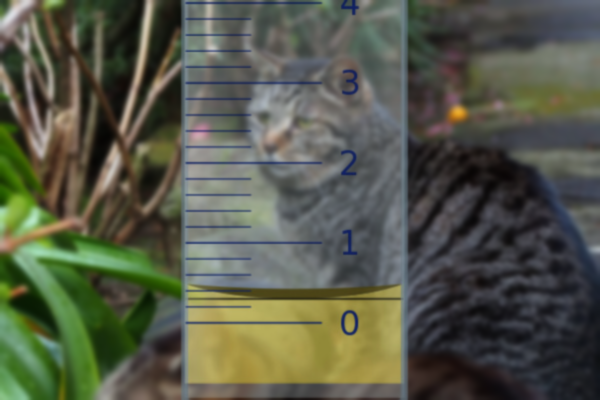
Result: 0.3
